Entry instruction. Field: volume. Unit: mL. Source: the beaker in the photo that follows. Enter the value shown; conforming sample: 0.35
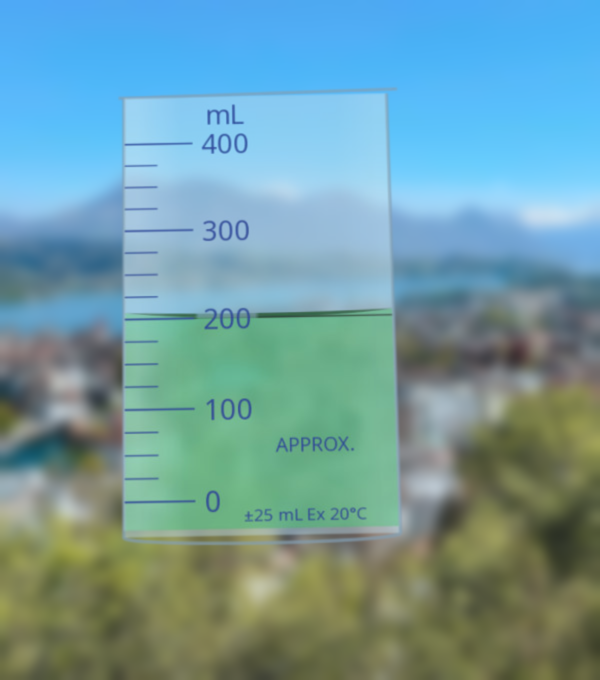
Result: 200
